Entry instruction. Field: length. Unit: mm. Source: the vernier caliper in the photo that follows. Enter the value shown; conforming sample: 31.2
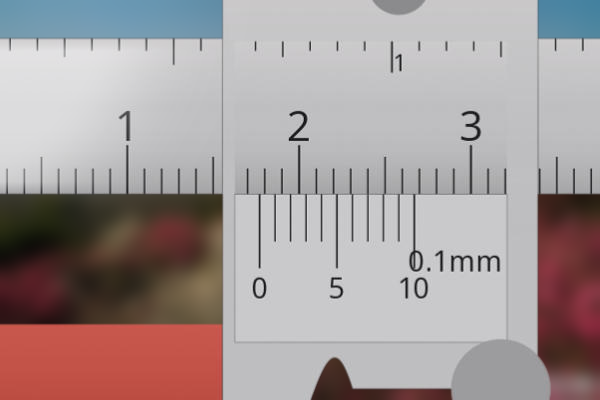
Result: 17.7
